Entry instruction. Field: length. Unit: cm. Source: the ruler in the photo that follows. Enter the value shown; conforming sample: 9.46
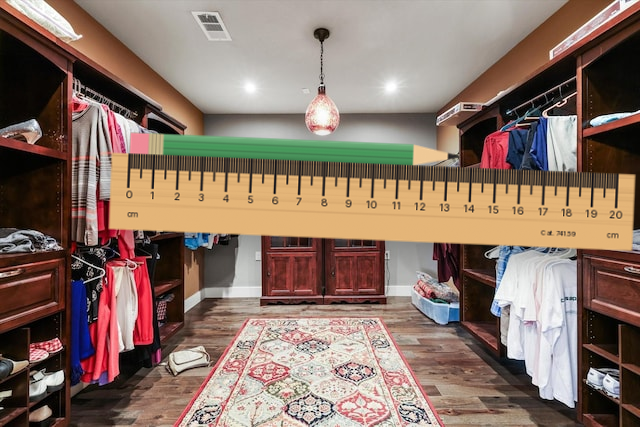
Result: 13.5
